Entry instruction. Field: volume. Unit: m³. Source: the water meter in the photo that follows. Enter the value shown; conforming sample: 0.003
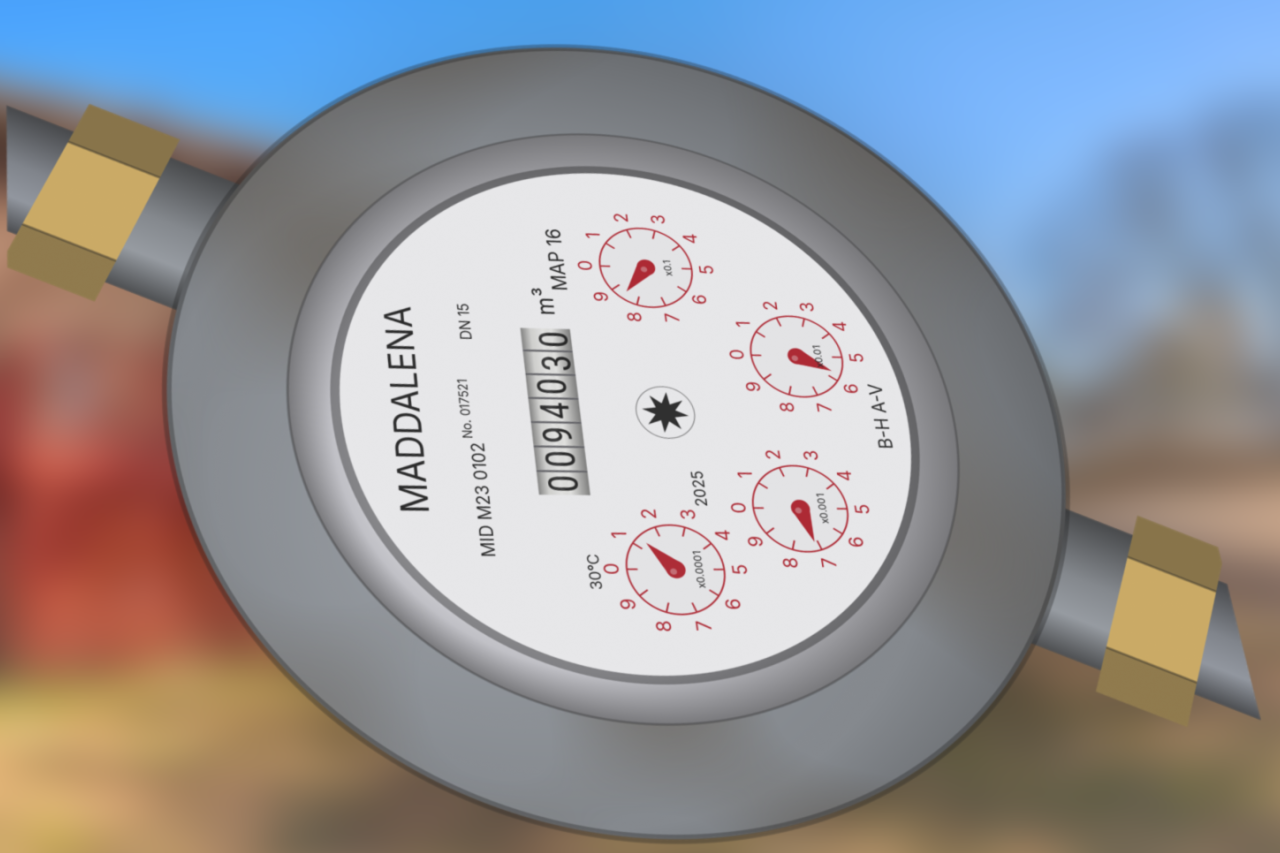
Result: 94029.8571
